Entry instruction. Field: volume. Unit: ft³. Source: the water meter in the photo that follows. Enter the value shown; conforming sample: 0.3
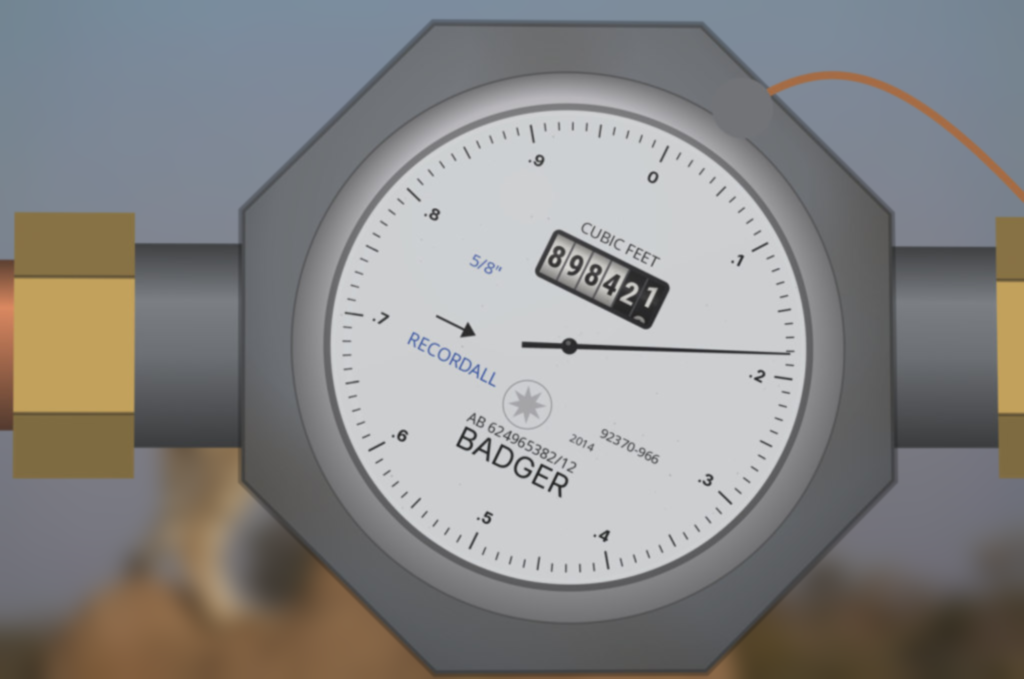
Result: 898421.18
